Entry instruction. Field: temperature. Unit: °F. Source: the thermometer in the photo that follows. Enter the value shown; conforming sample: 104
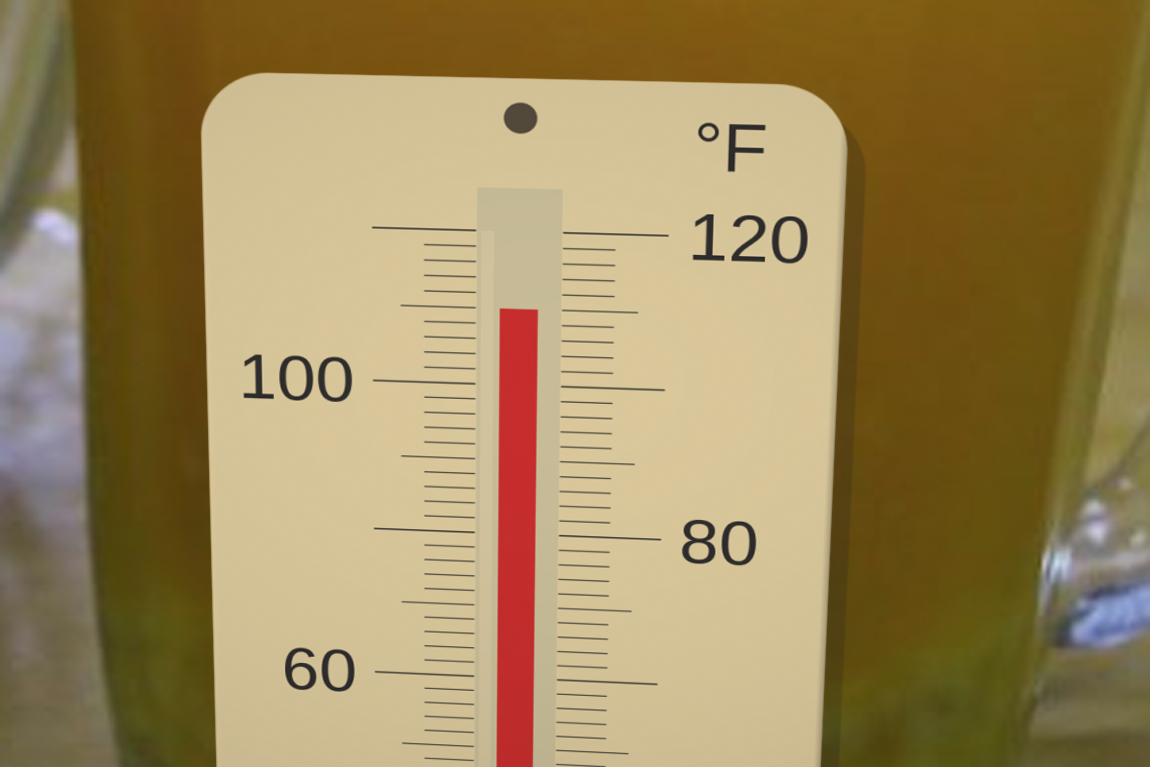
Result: 110
